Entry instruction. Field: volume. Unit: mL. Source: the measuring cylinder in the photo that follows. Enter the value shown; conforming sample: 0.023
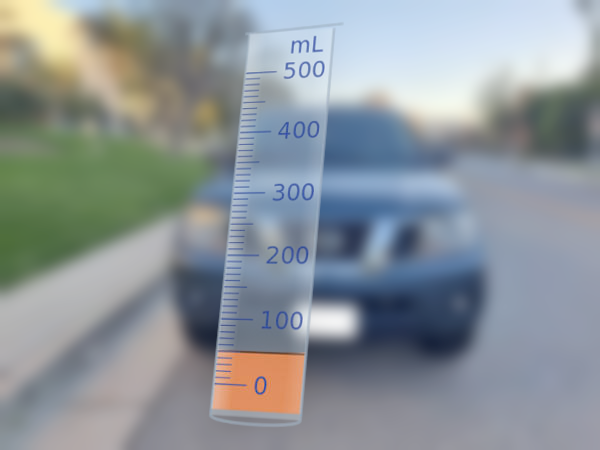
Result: 50
